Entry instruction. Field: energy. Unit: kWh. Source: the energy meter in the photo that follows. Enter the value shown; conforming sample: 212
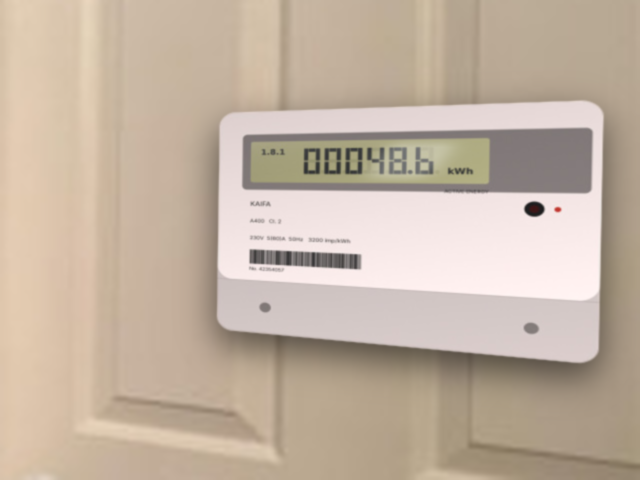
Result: 48.6
